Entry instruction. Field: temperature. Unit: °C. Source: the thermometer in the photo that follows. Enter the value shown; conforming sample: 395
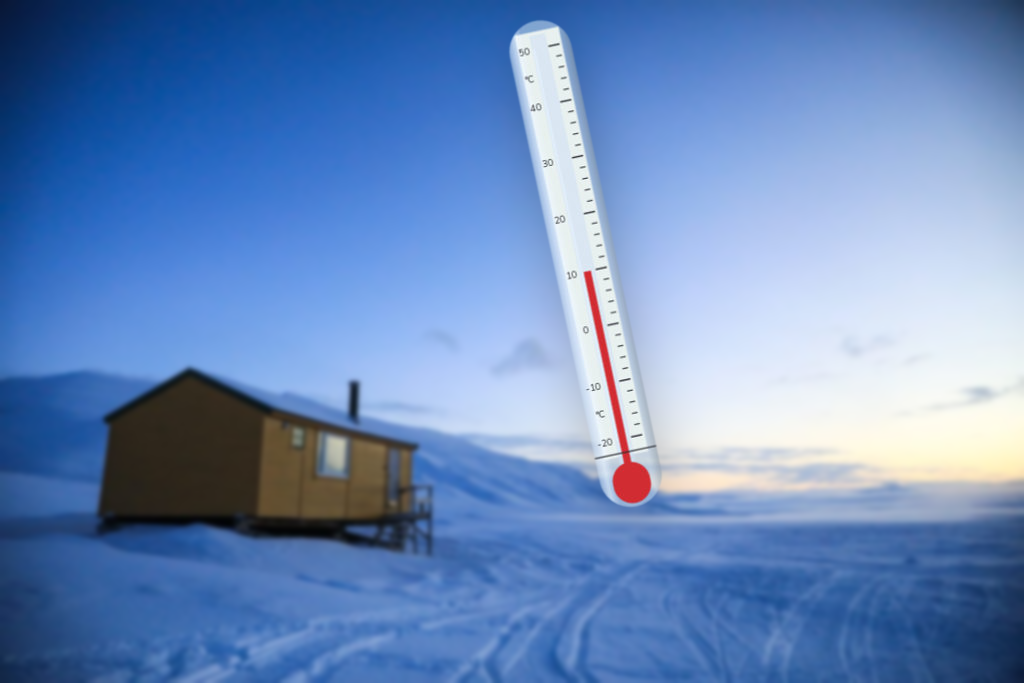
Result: 10
